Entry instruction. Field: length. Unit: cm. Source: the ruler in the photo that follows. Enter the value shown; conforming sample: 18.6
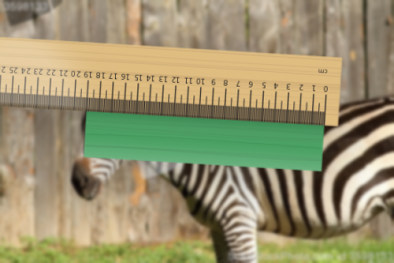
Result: 19
